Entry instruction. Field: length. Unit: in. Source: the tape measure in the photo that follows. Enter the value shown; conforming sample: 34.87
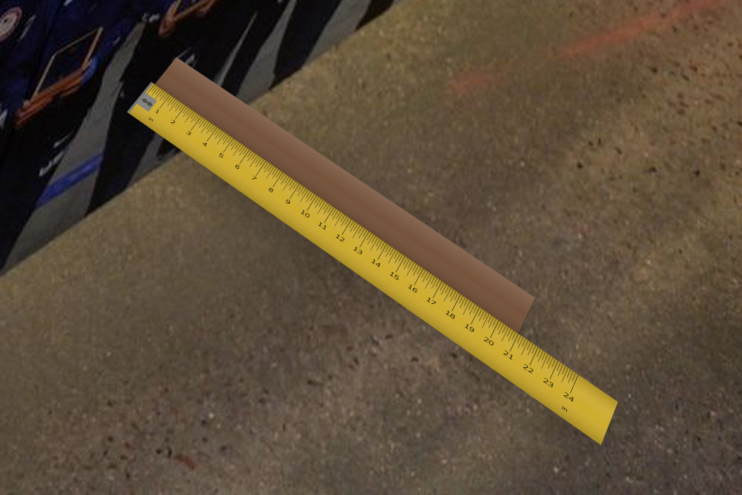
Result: 21
